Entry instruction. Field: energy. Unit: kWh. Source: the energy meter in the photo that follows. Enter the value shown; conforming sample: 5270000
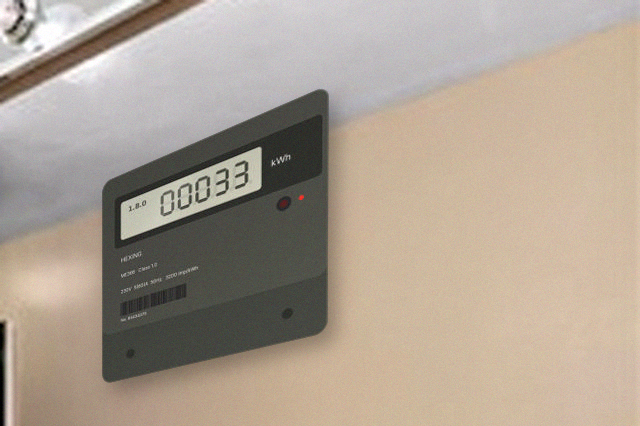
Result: 33
